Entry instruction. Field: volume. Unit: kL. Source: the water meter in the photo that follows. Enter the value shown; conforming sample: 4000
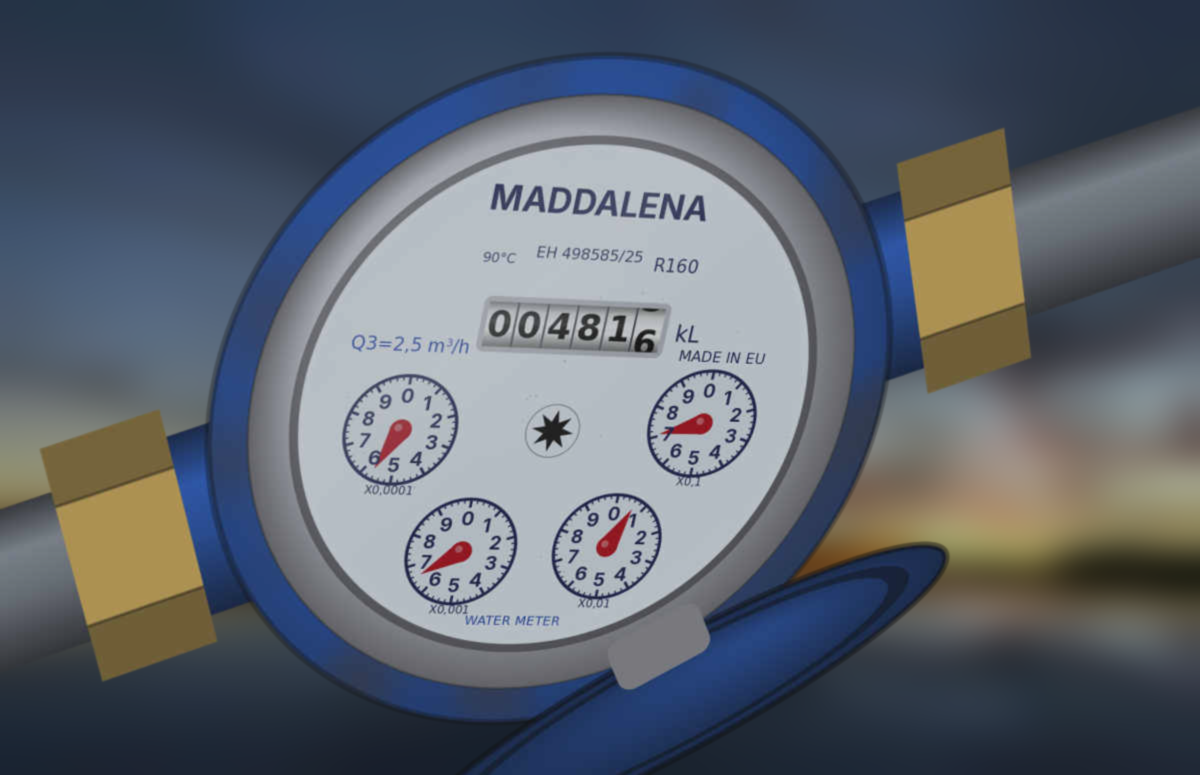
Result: 4815.7065
